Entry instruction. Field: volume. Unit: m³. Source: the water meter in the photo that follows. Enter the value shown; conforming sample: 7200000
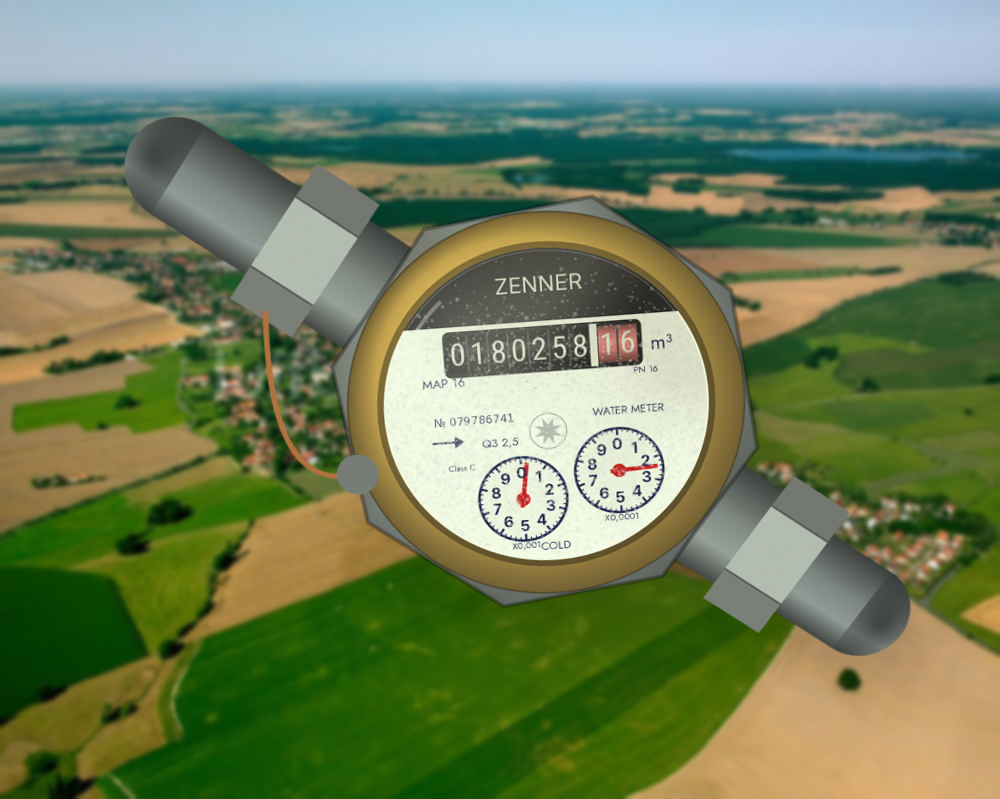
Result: 180258.1602
